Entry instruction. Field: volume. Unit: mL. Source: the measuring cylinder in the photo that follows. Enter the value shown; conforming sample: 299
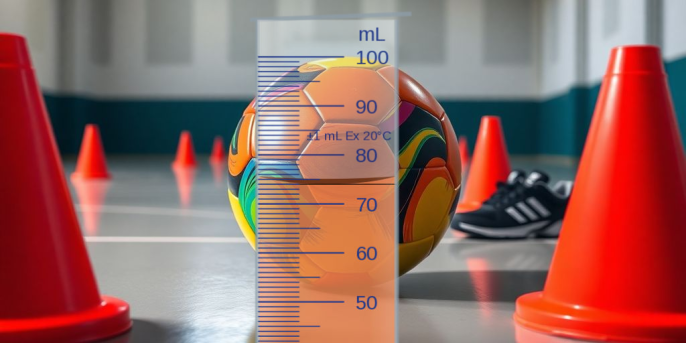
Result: 74
